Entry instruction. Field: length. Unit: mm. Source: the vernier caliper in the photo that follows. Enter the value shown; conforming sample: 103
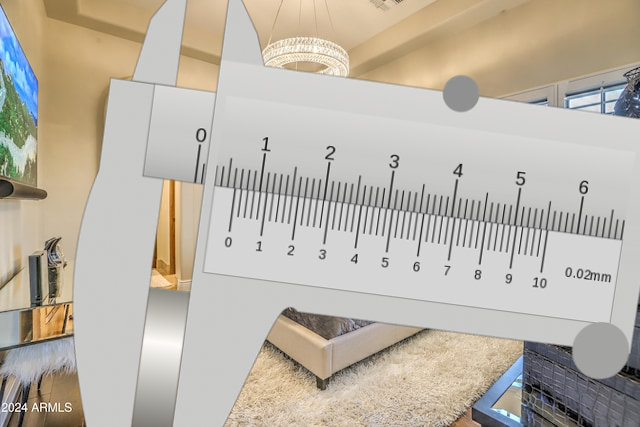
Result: 6.2
